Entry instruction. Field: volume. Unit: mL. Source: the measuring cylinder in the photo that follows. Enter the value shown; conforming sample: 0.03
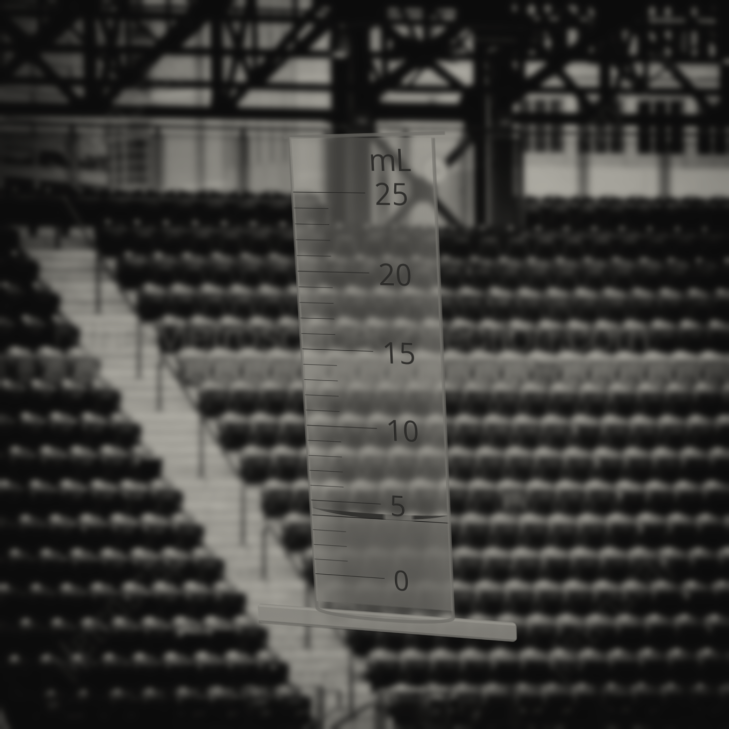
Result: 4
